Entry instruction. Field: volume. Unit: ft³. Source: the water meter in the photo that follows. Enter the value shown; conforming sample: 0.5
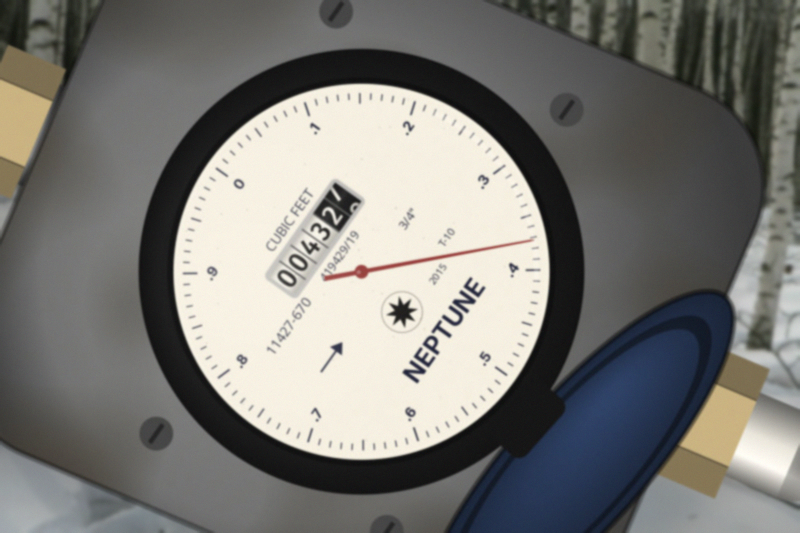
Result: 4327.37
